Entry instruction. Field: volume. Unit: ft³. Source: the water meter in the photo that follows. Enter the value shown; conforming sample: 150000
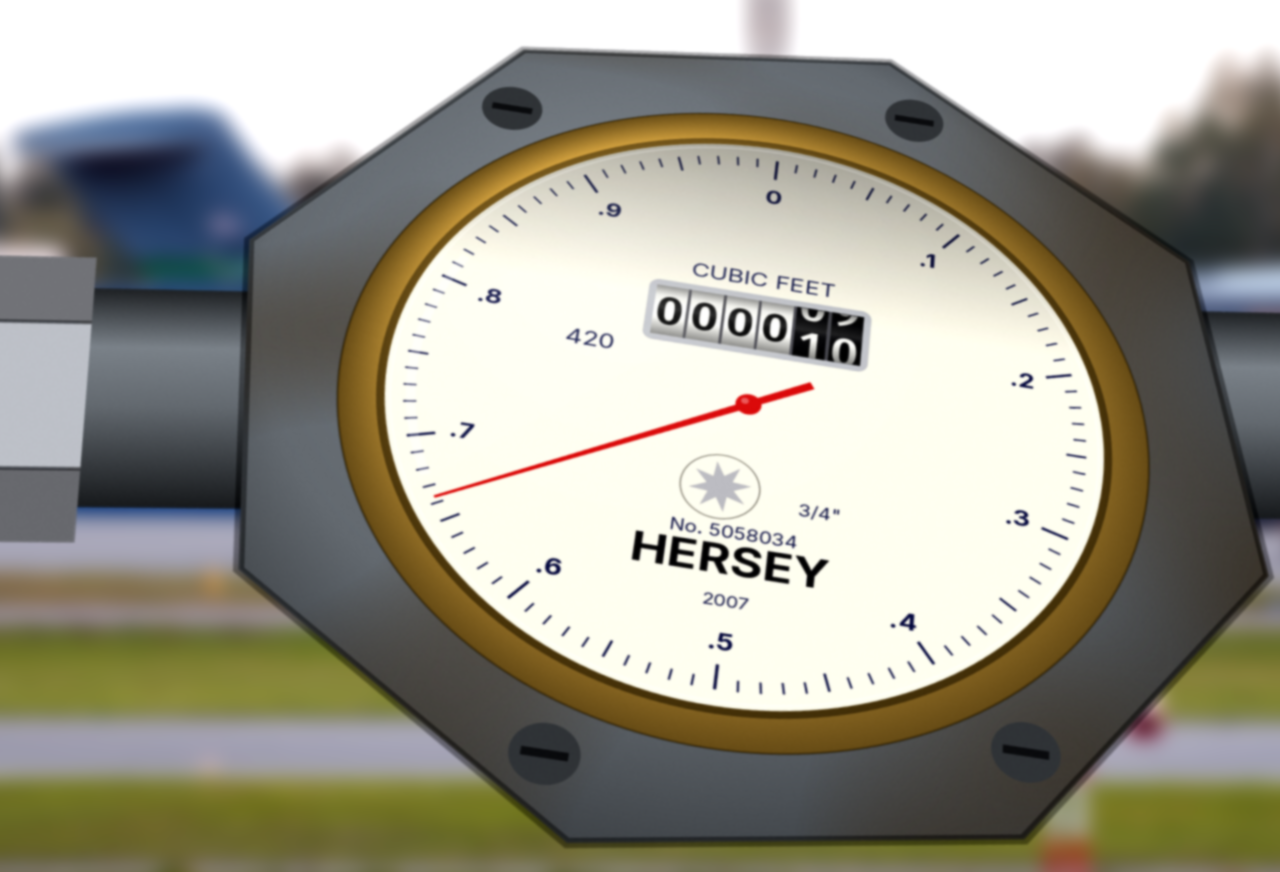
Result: 9.66
